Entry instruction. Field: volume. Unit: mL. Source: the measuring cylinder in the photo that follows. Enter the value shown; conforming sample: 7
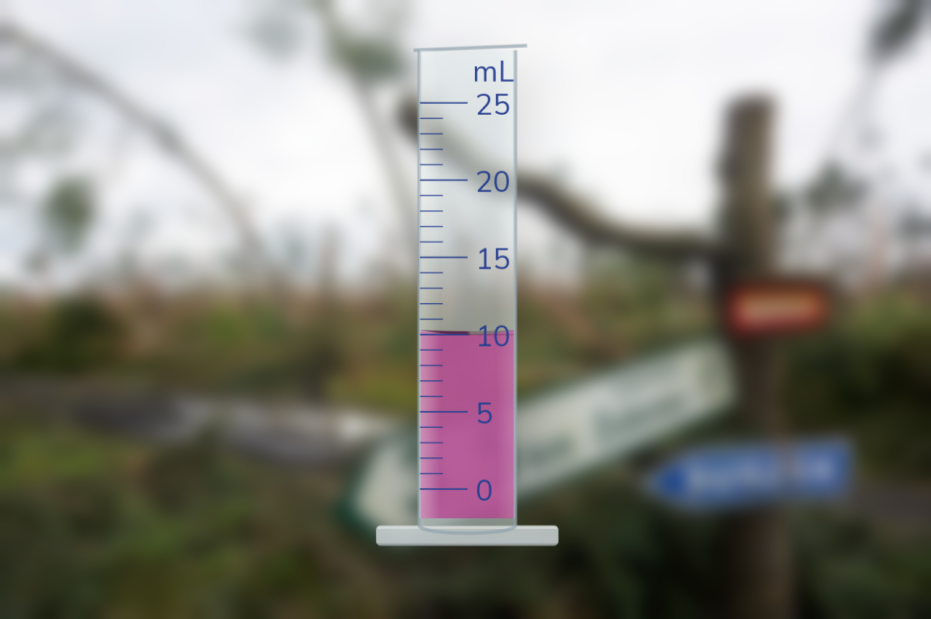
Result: 10
